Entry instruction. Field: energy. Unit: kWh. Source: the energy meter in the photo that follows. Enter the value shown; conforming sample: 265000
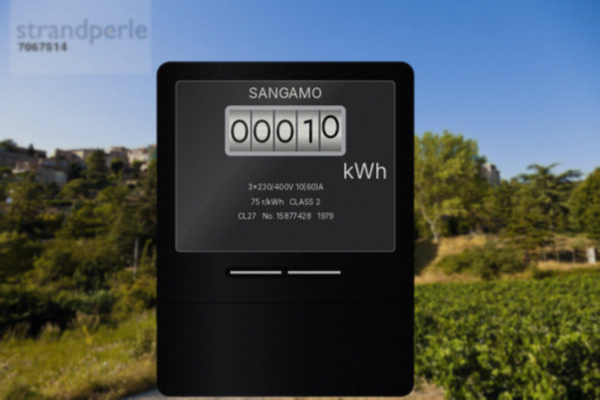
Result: 10
